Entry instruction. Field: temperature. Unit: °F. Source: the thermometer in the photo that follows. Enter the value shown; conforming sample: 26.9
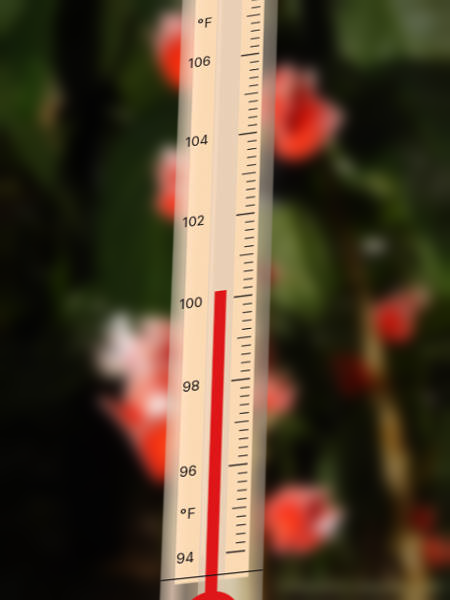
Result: 100.2
